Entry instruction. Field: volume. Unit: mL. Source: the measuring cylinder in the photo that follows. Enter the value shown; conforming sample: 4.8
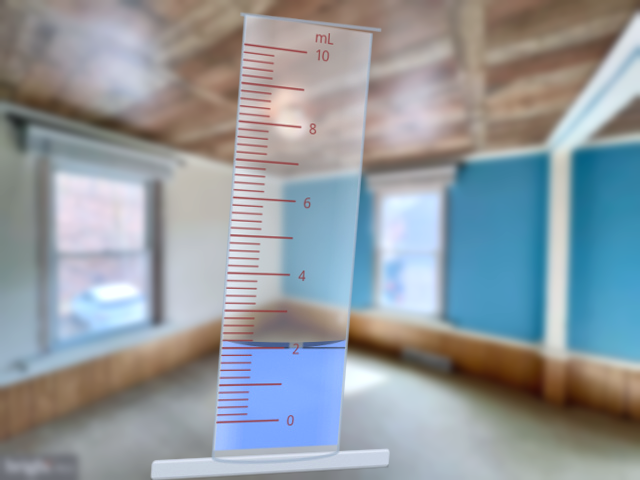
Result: 2
